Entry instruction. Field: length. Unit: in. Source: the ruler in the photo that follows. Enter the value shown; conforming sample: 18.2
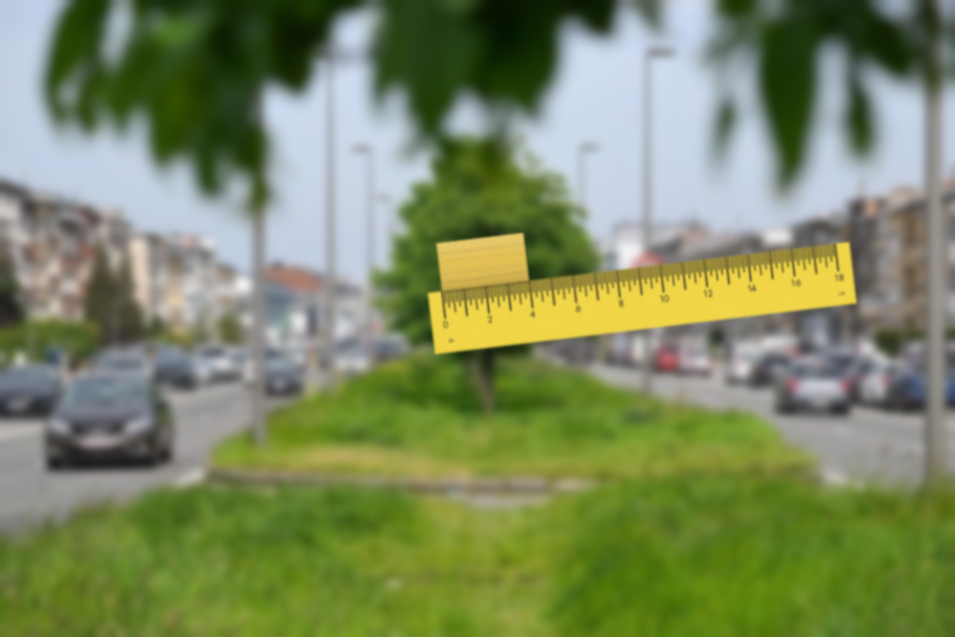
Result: 4
